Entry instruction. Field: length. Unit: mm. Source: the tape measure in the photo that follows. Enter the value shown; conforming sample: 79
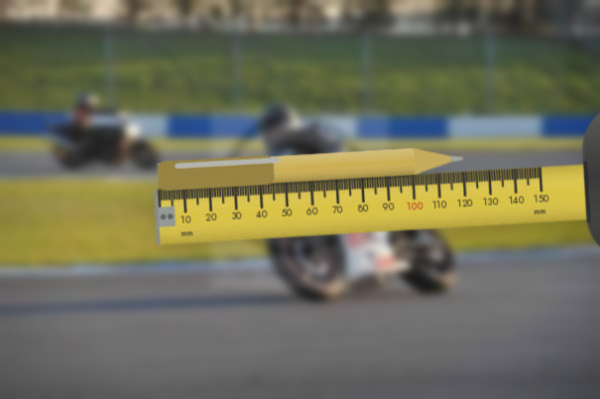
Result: 120
